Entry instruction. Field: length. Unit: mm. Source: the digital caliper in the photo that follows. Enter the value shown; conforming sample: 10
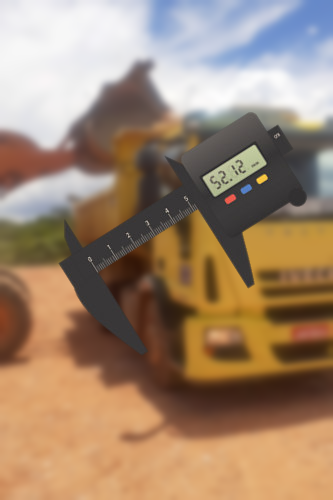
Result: 52.12
